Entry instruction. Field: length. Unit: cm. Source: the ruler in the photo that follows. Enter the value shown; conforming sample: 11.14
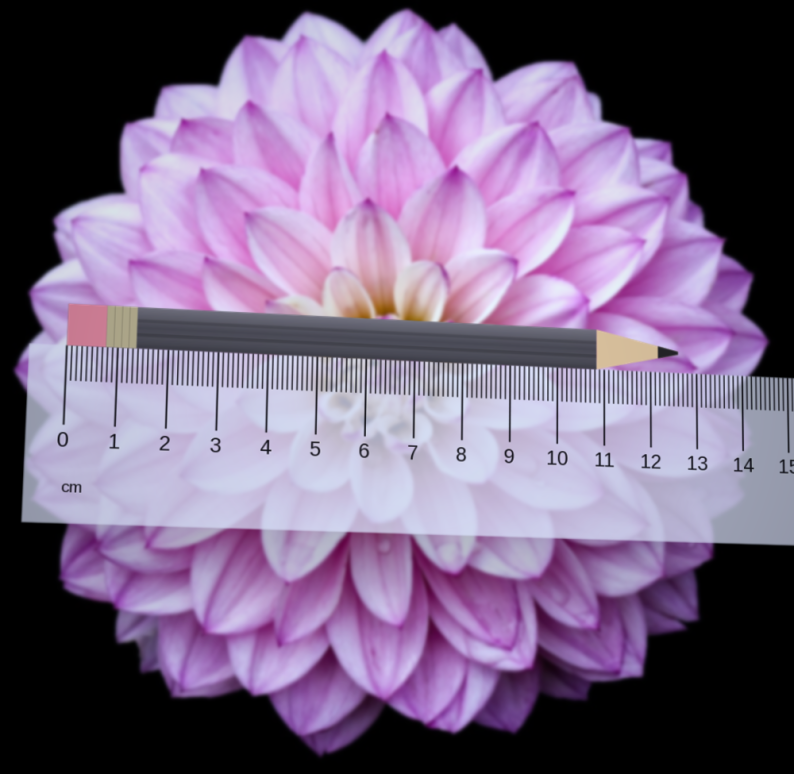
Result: 12.6
